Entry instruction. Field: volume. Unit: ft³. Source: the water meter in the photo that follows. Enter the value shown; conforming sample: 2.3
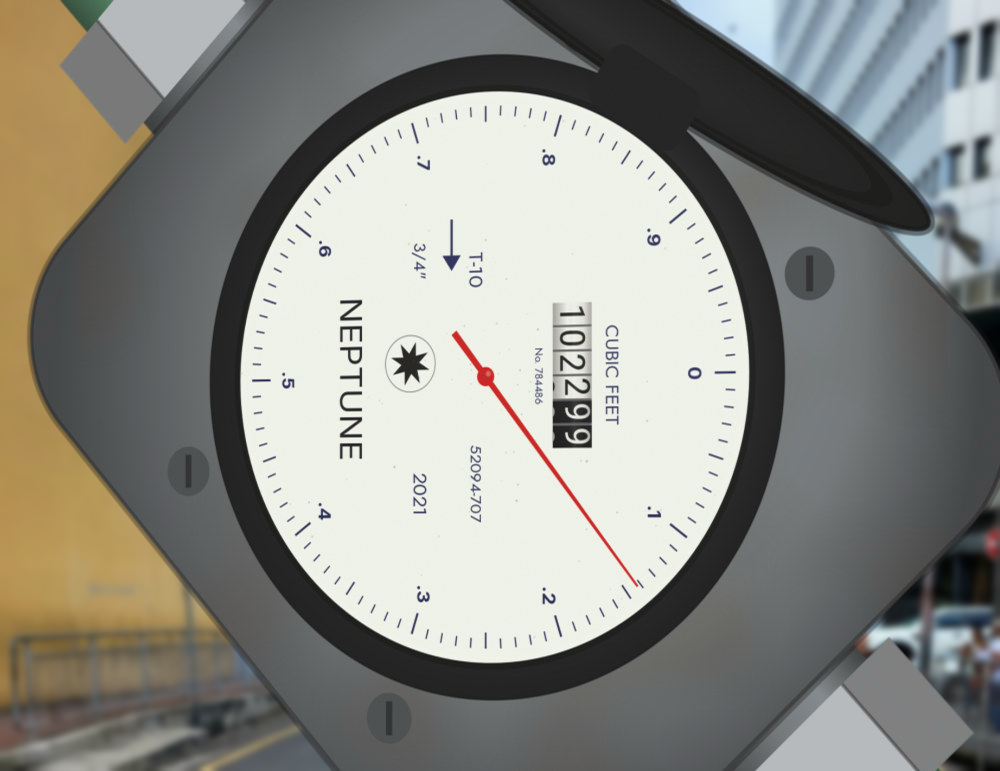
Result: 102299.14
